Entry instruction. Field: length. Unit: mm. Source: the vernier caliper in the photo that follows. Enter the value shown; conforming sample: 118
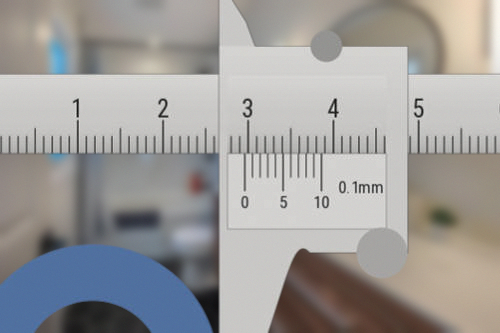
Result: 29.6
